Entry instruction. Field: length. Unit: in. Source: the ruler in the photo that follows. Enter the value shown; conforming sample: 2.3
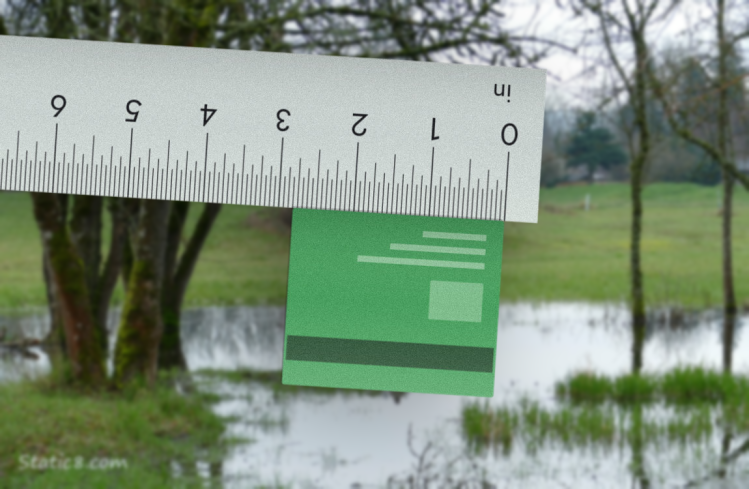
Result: 2.8125
